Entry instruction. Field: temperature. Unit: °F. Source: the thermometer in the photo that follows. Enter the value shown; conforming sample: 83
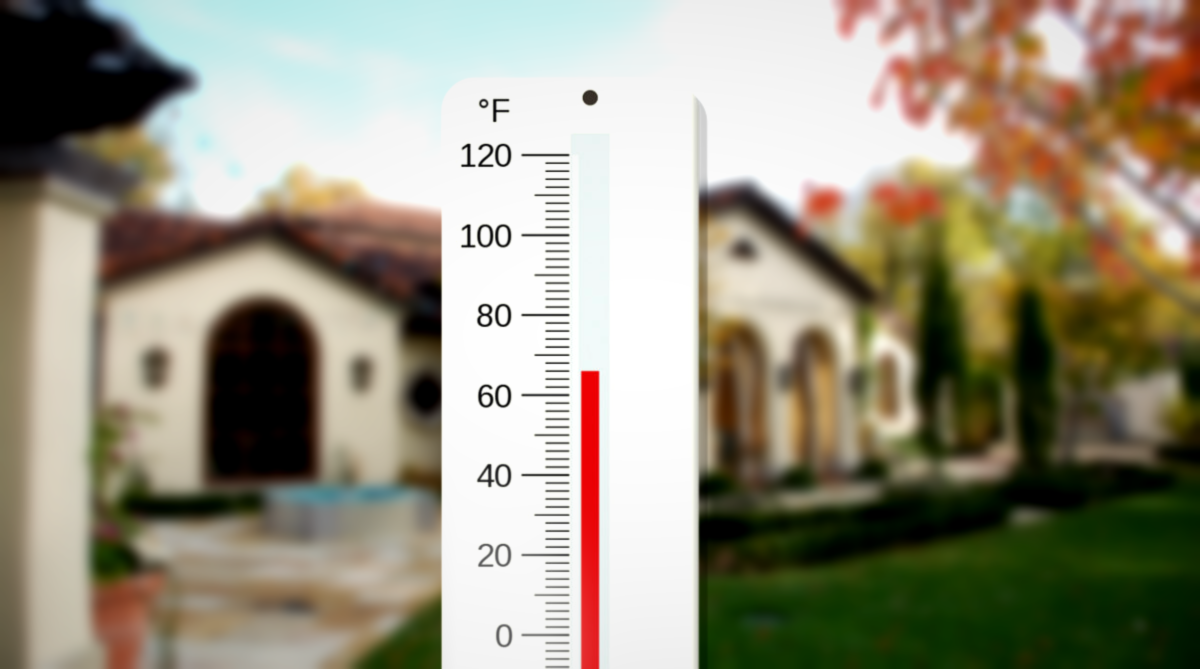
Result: 66
